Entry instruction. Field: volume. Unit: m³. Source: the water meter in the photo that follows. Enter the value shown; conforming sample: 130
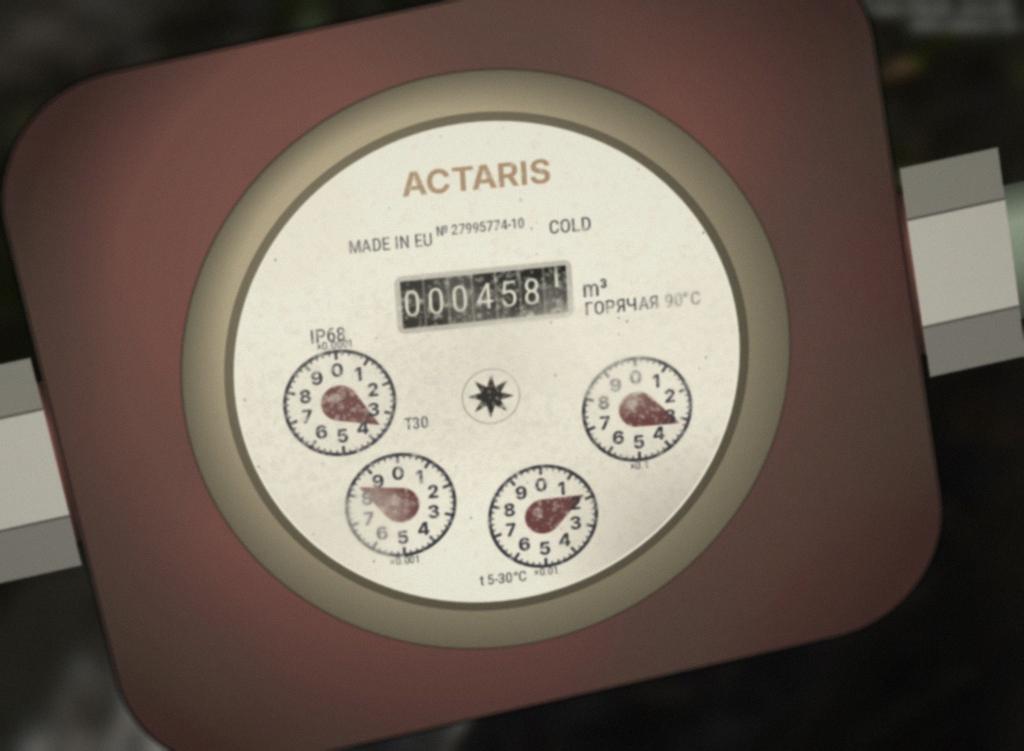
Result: 4581.3183
